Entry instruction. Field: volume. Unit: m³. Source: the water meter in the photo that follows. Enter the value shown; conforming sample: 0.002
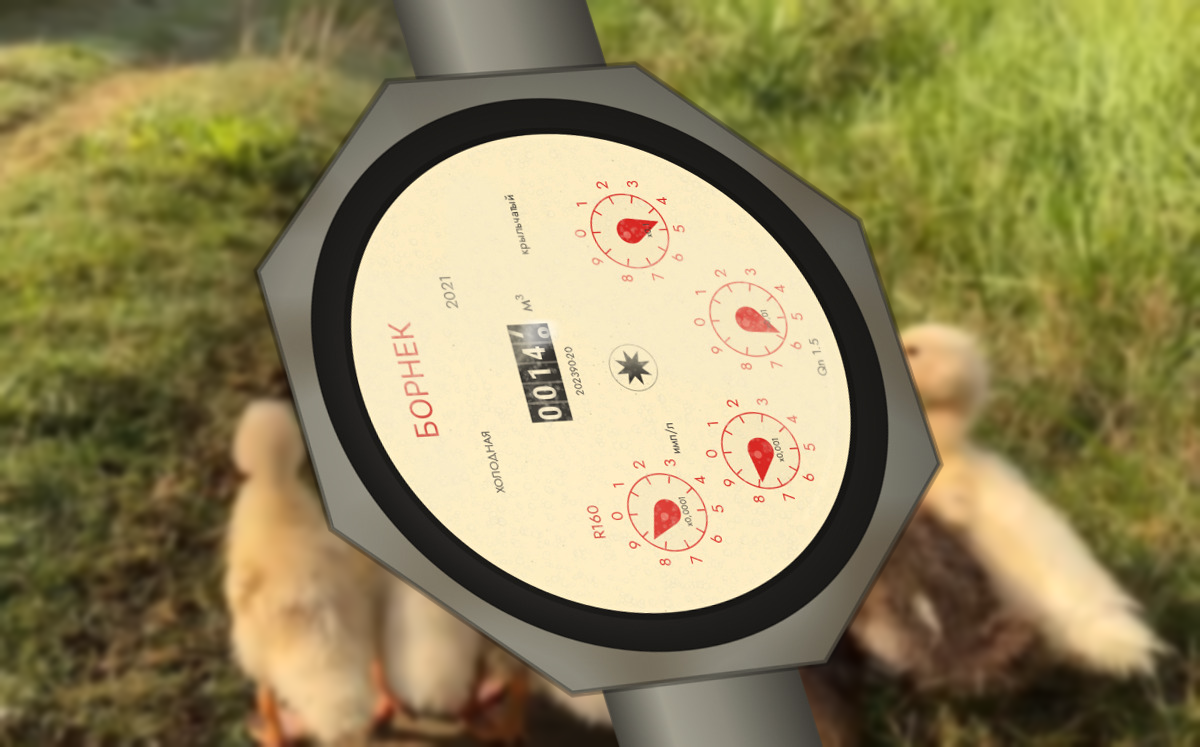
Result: 147.4578
